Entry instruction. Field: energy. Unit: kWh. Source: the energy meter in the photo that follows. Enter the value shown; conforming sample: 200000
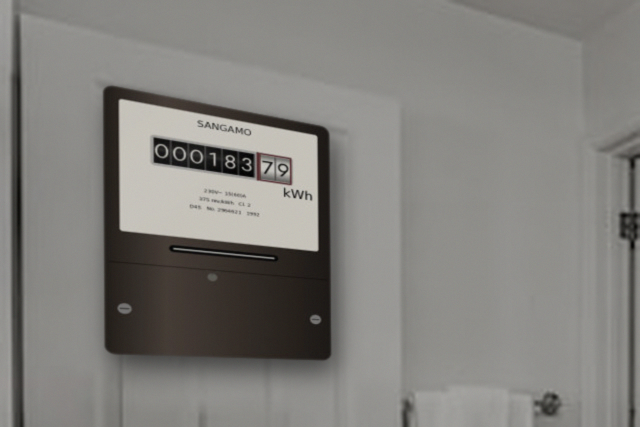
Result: 183.79
